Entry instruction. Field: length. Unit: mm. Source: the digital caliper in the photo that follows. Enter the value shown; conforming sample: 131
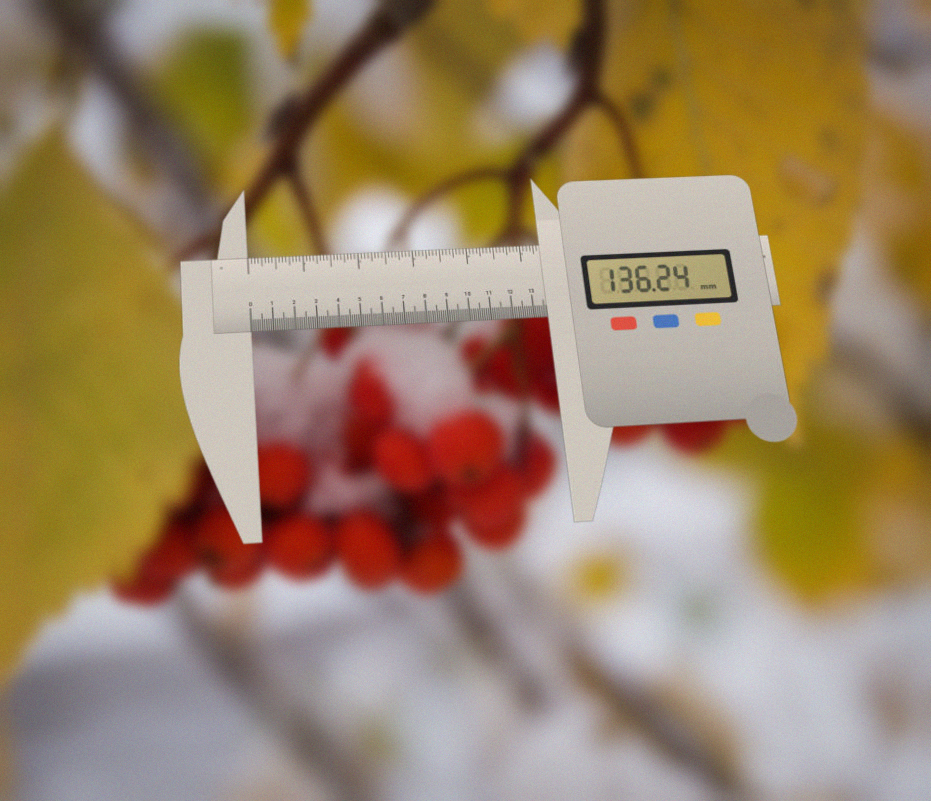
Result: 136.24
